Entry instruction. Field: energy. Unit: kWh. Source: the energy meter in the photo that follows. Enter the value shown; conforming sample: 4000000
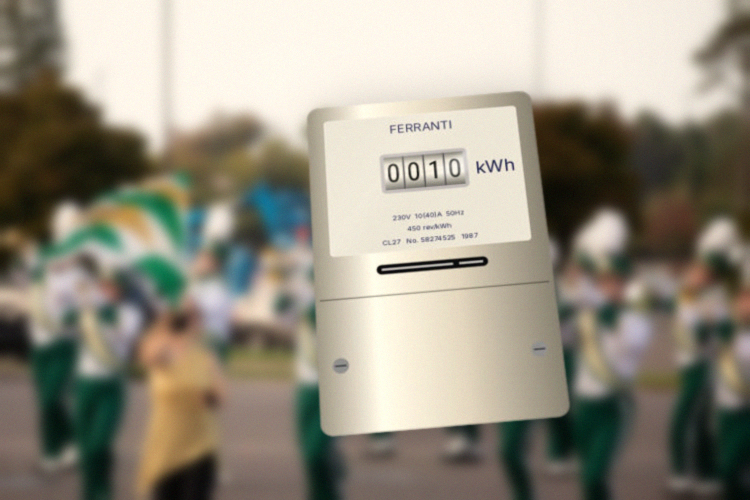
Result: 10
